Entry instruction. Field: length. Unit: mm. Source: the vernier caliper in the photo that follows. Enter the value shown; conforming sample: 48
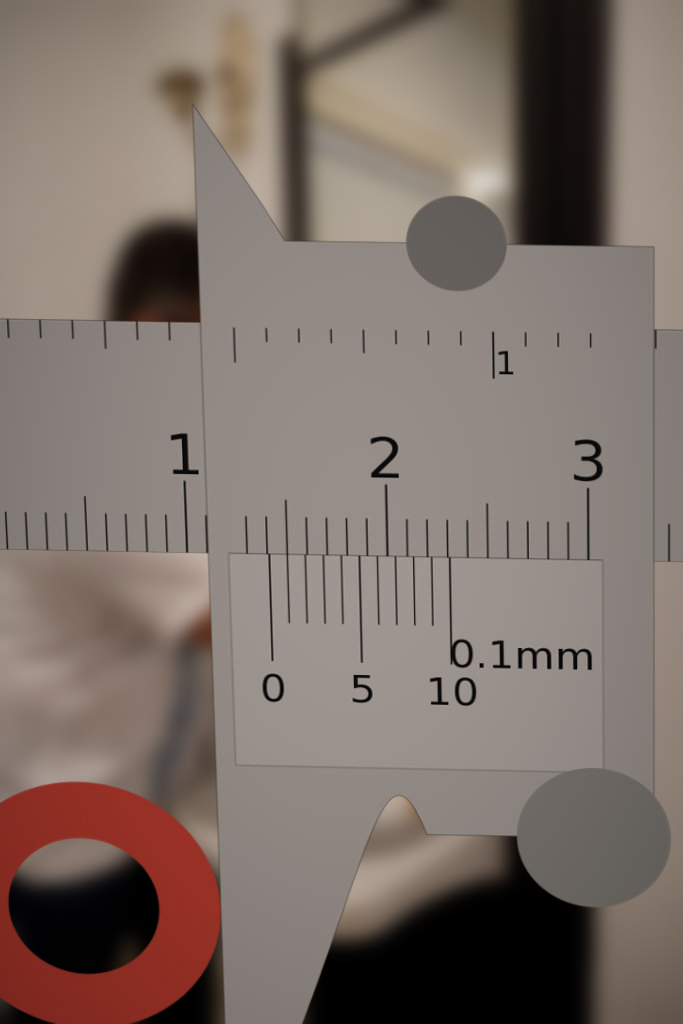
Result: 14.1
